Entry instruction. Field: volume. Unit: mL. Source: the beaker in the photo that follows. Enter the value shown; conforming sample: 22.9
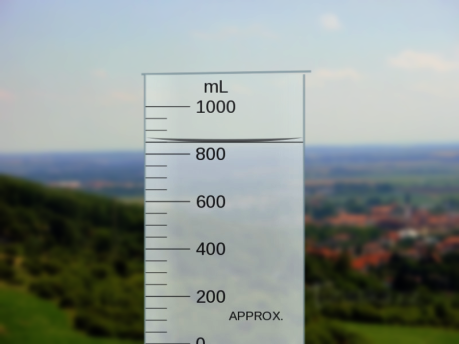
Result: 850
